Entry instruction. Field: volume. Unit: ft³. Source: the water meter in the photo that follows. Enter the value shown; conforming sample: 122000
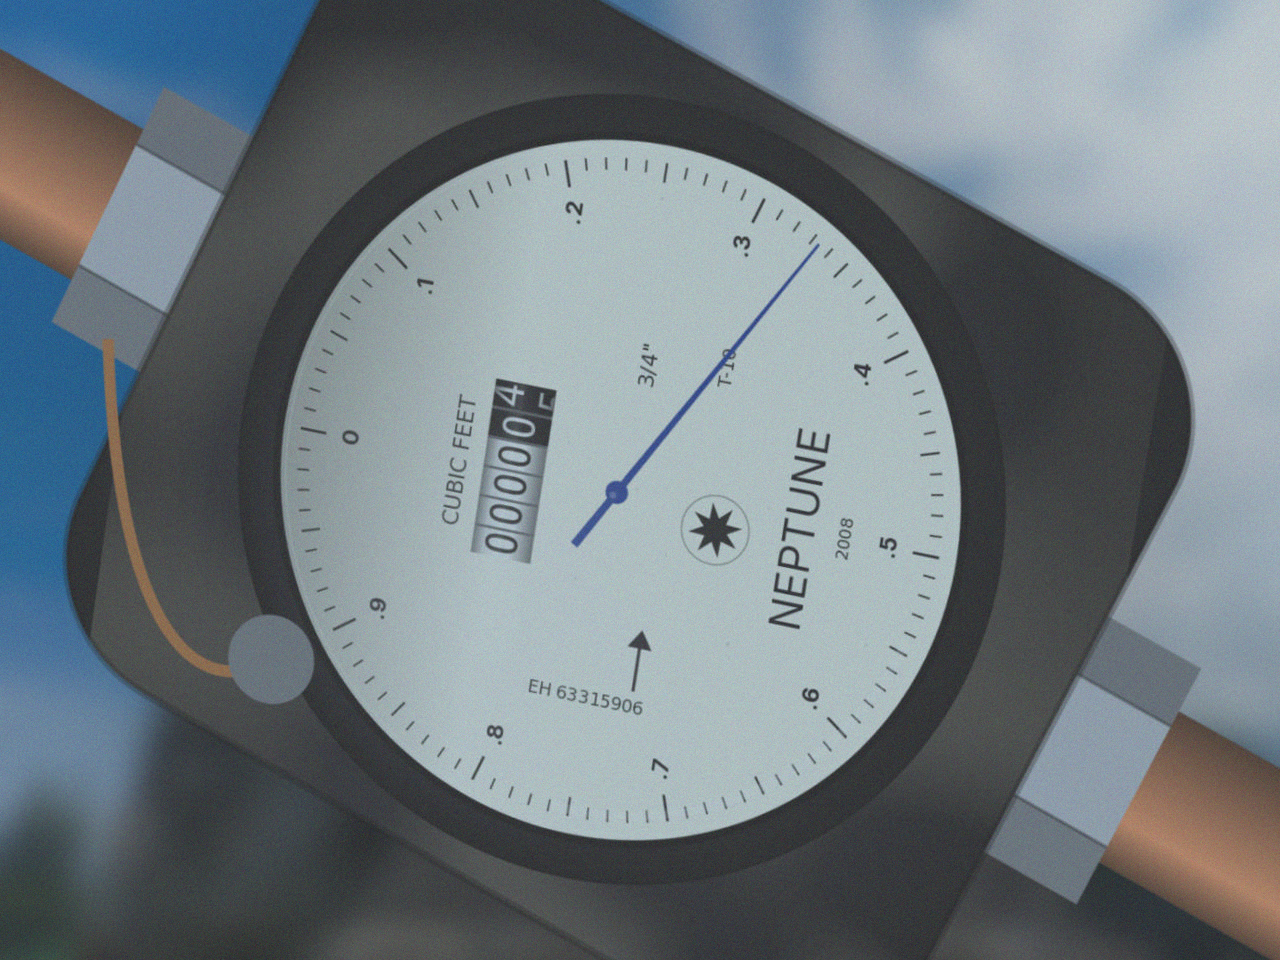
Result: 4.33
